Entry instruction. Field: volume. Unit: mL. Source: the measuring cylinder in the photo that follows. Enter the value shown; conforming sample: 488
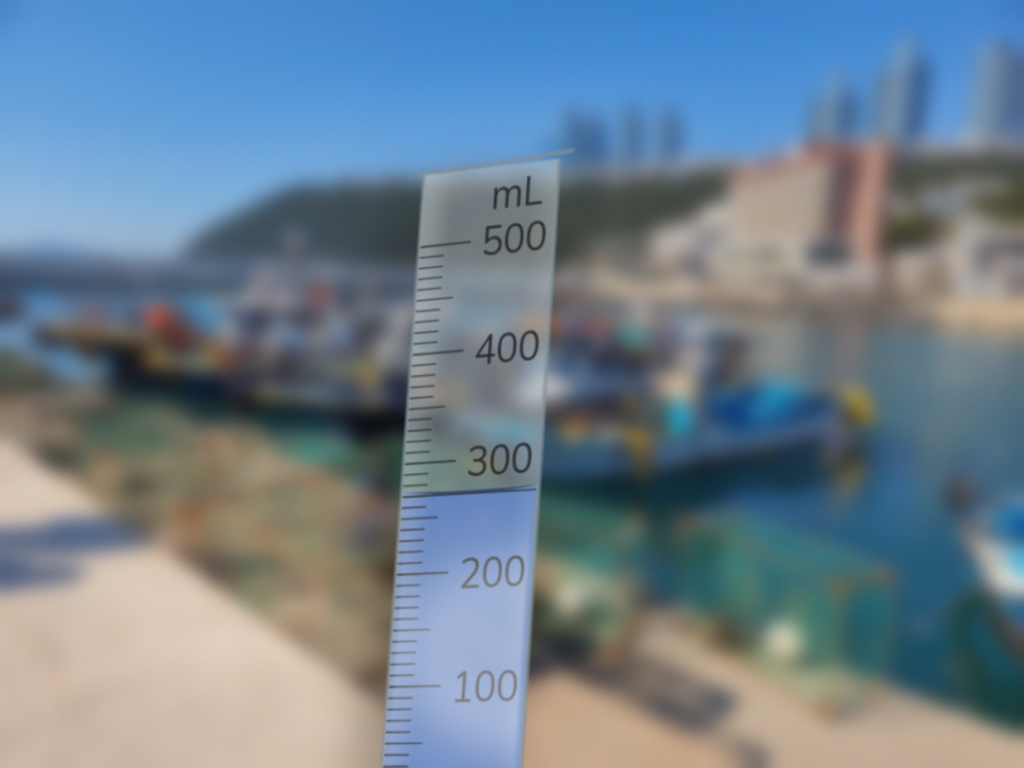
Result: 270
